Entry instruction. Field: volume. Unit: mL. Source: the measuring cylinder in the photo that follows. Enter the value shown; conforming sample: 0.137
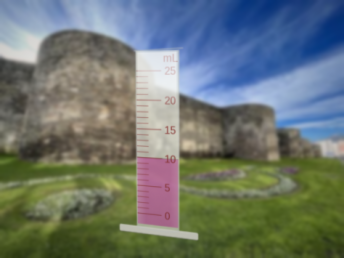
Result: 10
